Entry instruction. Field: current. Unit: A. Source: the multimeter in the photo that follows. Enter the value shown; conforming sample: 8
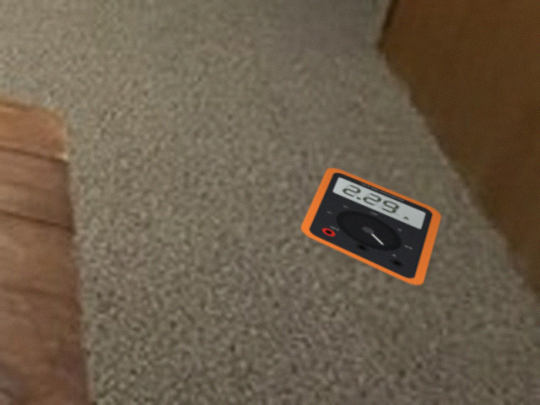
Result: 2.29
